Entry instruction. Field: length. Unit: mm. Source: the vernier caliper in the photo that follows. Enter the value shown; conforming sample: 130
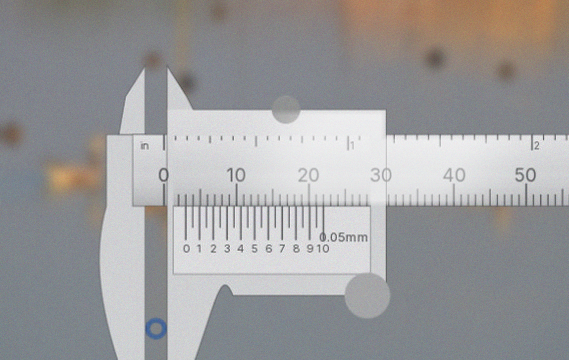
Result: 3.0
